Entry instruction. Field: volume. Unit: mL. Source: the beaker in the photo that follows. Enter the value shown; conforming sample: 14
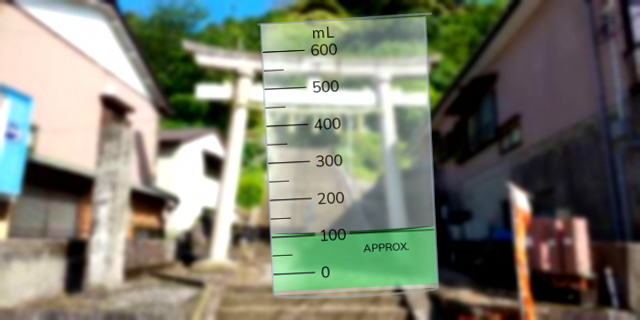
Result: 100
